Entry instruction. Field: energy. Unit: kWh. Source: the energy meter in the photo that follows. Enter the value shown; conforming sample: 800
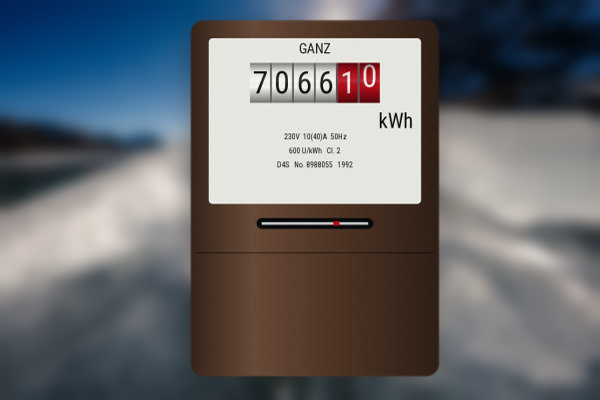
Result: 7066.10
